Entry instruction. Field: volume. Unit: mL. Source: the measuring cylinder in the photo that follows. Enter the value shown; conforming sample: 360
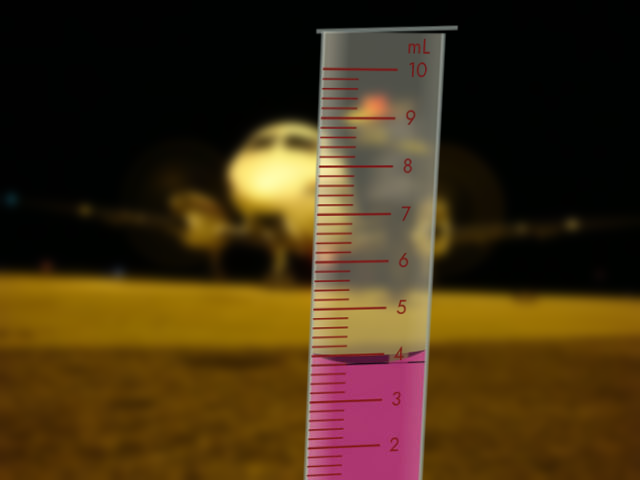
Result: 3.8
